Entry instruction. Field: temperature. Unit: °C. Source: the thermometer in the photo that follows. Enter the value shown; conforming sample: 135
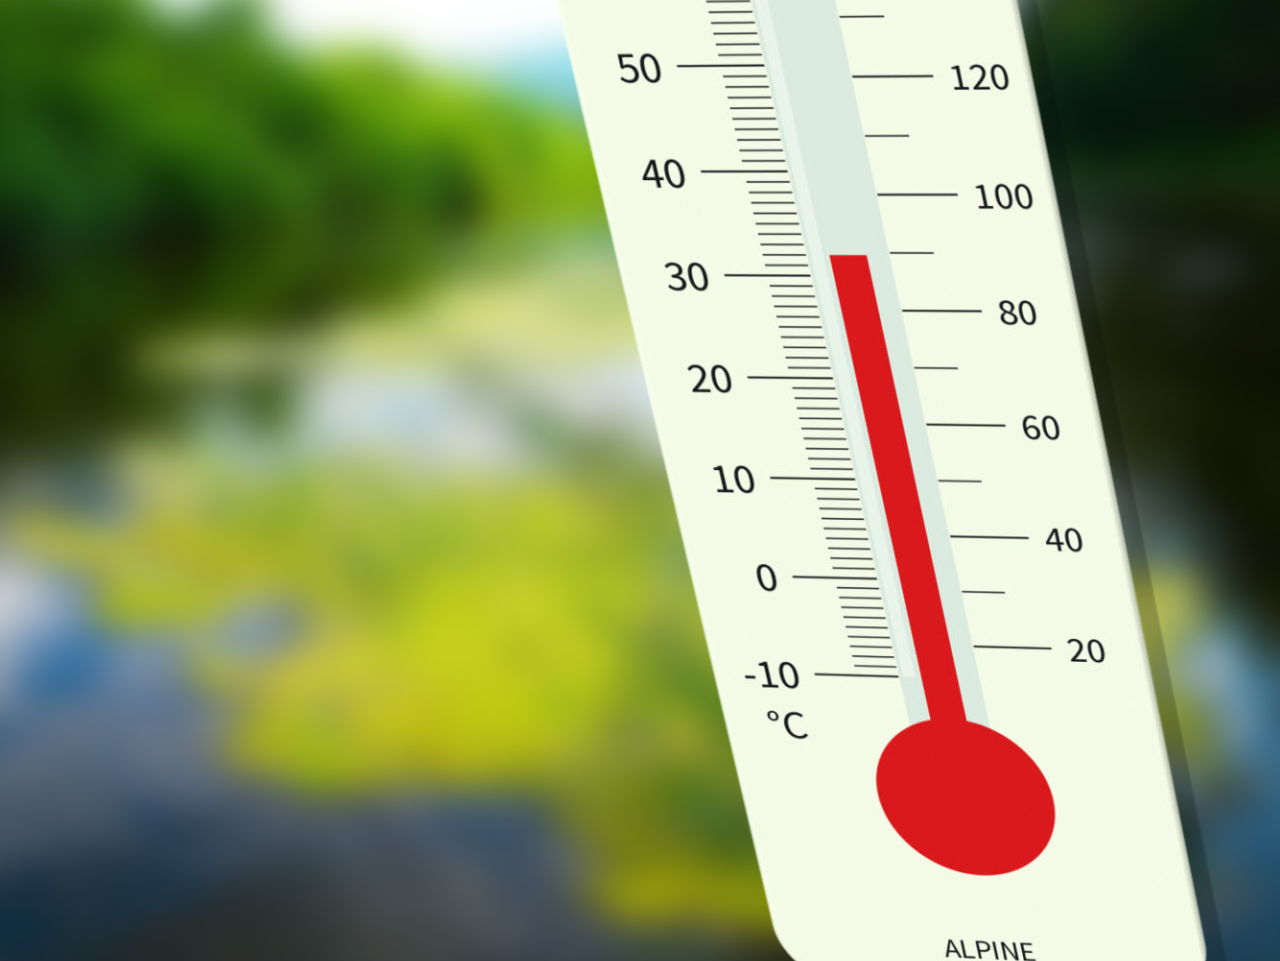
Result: 32
